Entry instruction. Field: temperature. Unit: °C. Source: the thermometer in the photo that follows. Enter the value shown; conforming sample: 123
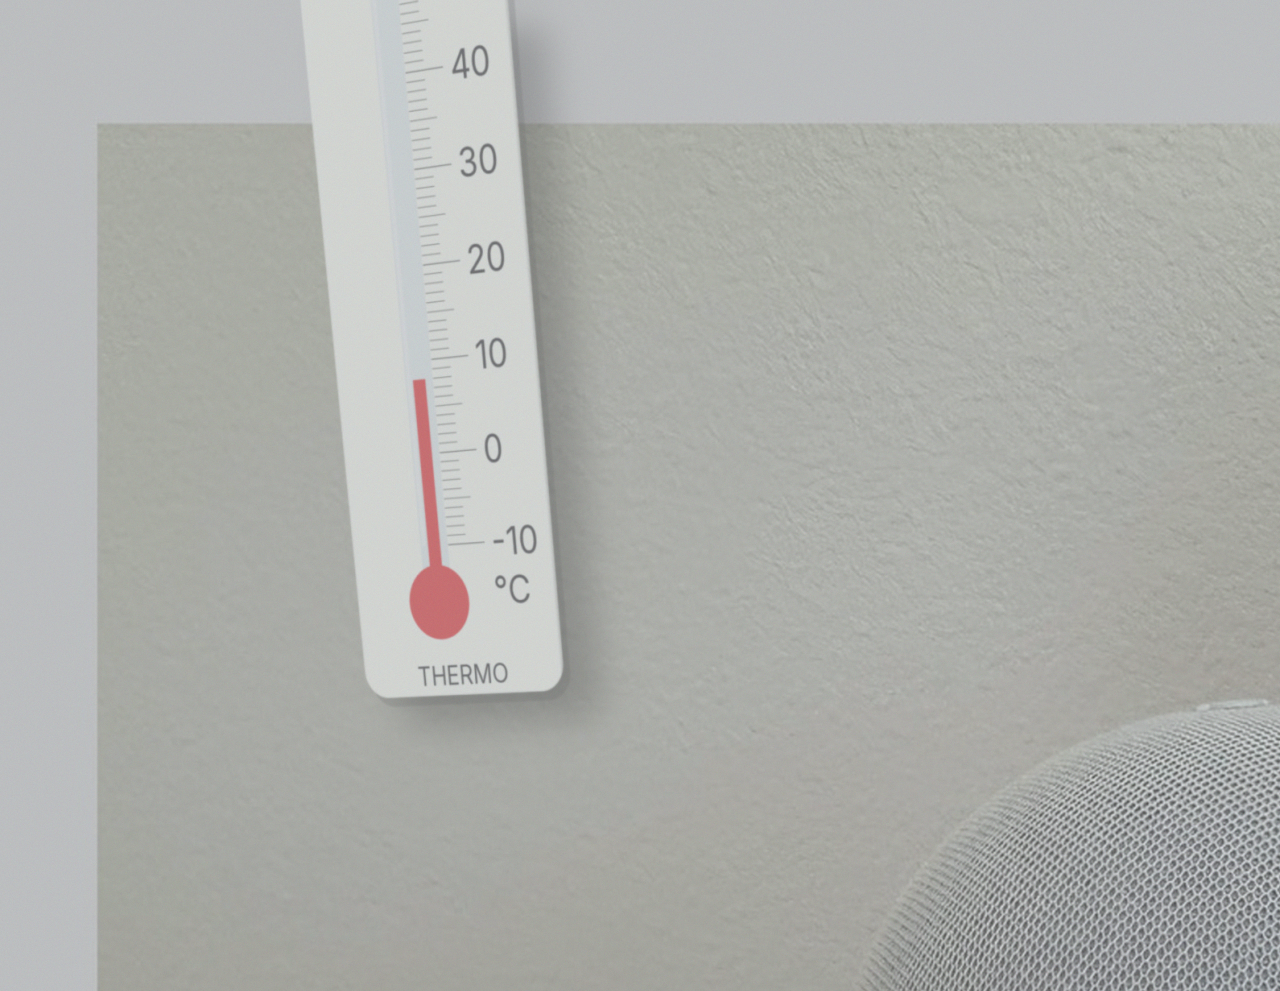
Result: 8
